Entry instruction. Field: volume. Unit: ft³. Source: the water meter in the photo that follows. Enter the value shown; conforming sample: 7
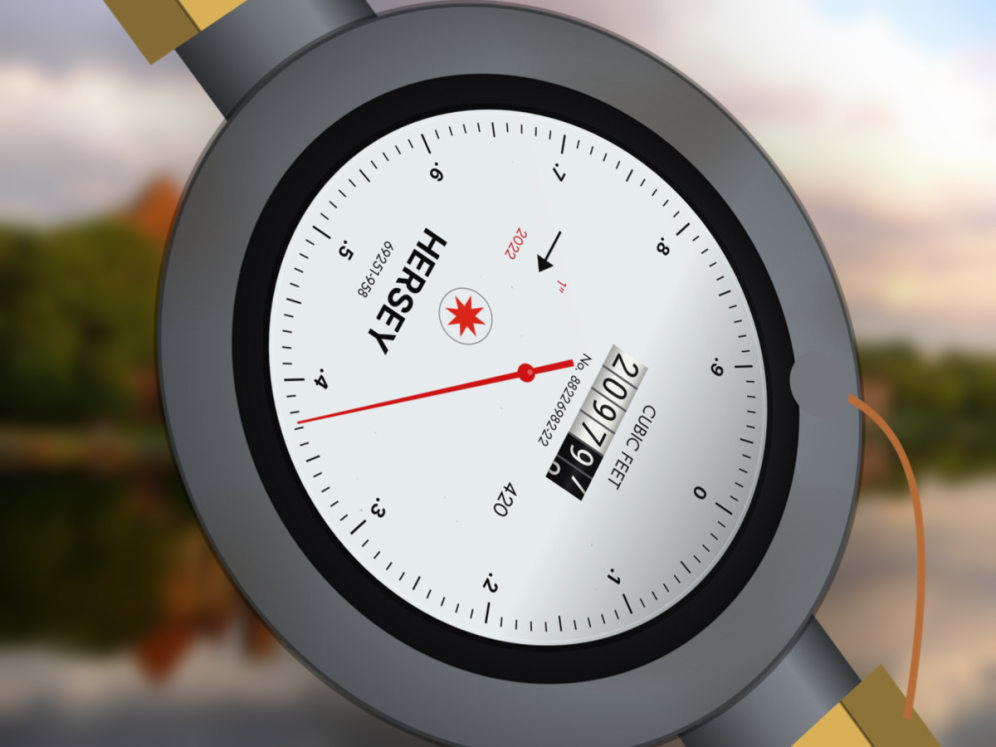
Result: 209797.37
